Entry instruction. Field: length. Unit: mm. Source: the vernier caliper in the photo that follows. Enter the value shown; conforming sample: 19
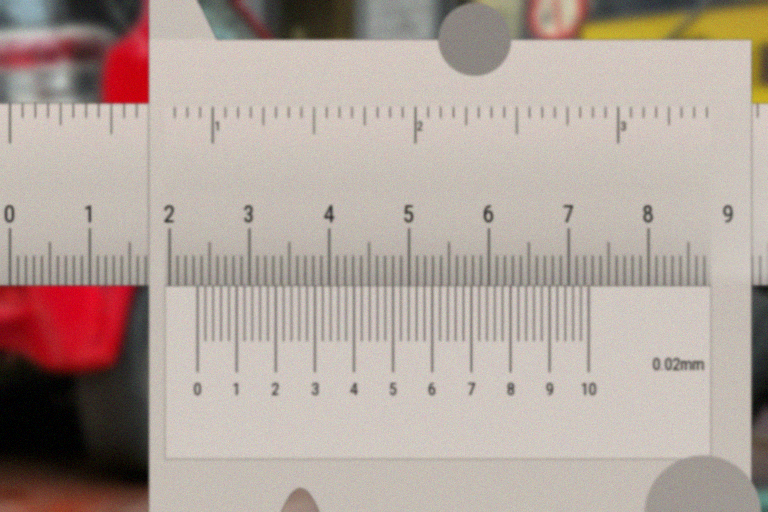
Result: 23.5
